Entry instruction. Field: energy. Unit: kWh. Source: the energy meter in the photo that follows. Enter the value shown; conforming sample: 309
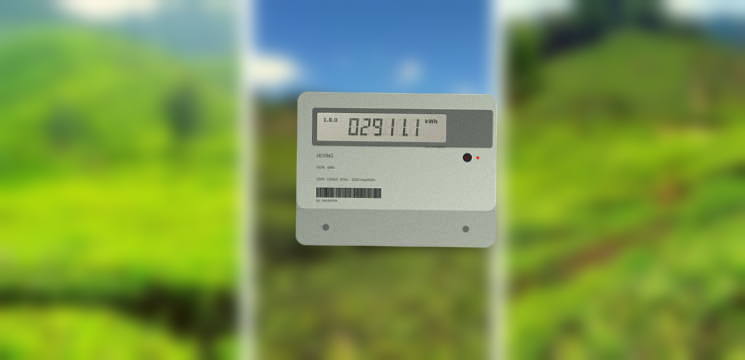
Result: 2911.1
